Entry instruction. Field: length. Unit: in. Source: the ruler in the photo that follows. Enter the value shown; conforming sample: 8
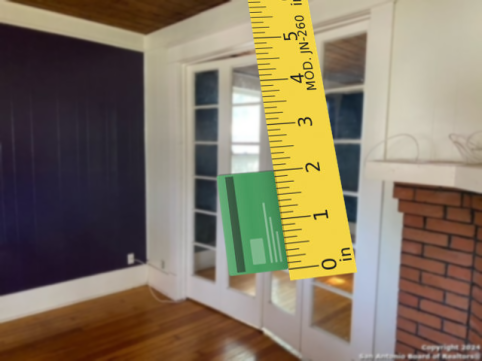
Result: 2
